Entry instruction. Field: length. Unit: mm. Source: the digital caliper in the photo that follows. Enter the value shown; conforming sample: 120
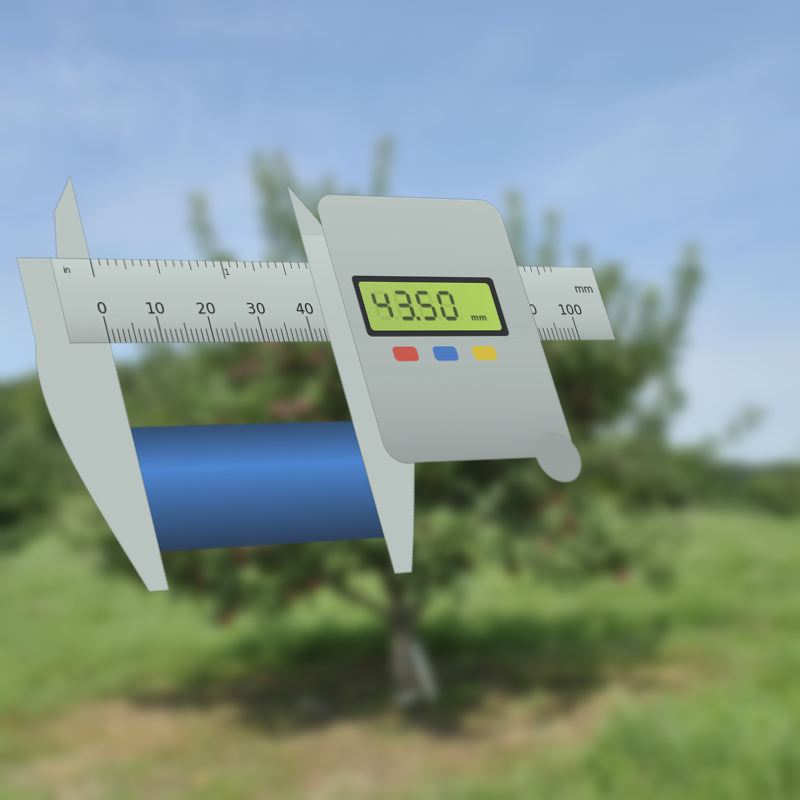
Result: 43.50
